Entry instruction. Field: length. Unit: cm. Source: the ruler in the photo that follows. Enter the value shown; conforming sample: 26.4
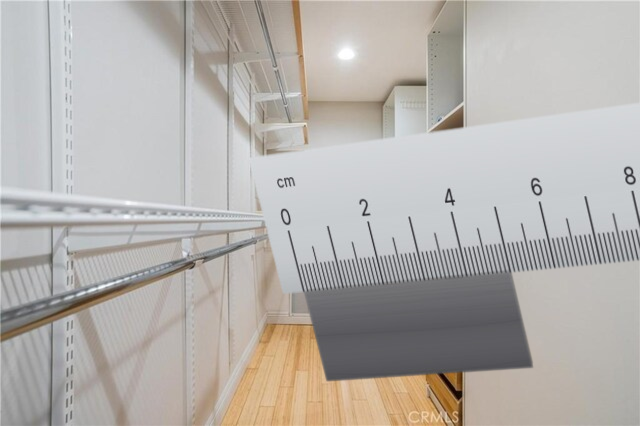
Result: 5
